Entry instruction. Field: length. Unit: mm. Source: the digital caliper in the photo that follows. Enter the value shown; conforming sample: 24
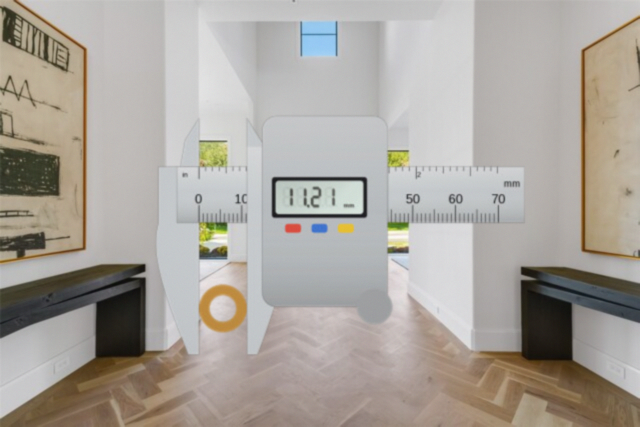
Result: 11.21
